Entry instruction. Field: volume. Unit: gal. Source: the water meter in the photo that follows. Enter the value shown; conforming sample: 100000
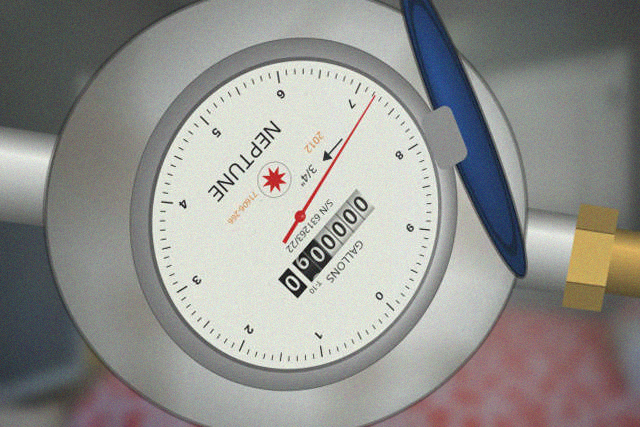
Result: 87.2
